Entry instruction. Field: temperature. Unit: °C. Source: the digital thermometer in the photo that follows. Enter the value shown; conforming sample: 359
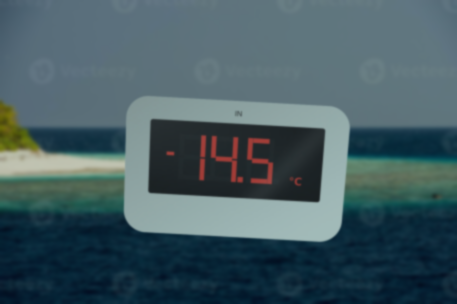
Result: -14.5
